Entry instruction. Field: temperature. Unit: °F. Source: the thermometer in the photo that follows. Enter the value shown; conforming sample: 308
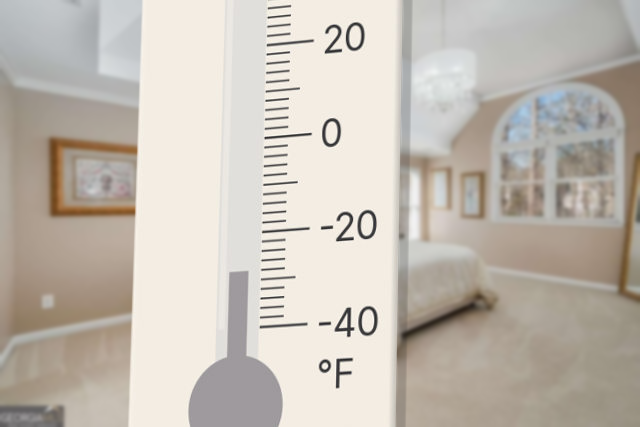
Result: -28
